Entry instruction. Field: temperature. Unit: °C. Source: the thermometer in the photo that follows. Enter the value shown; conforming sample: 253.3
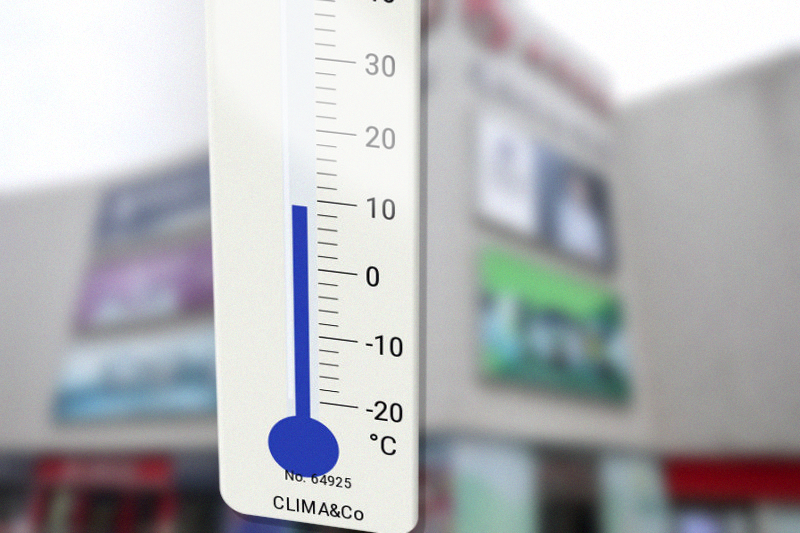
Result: 9
